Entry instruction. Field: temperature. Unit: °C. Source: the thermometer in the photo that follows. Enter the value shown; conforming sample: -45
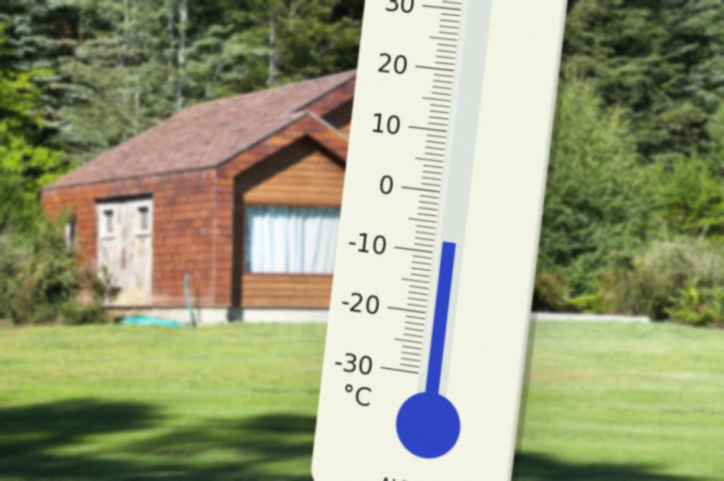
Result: -8
